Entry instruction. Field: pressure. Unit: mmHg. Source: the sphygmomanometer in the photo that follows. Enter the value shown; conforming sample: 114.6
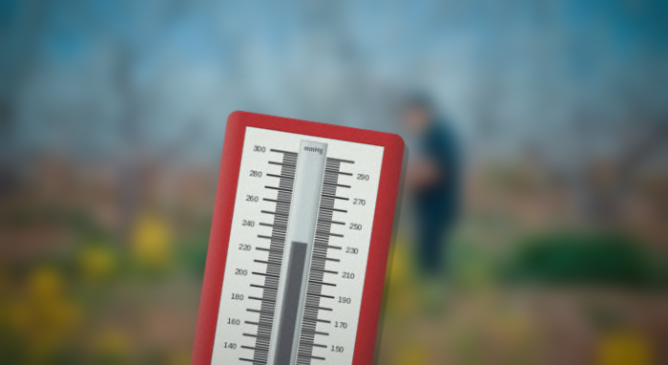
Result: 230
